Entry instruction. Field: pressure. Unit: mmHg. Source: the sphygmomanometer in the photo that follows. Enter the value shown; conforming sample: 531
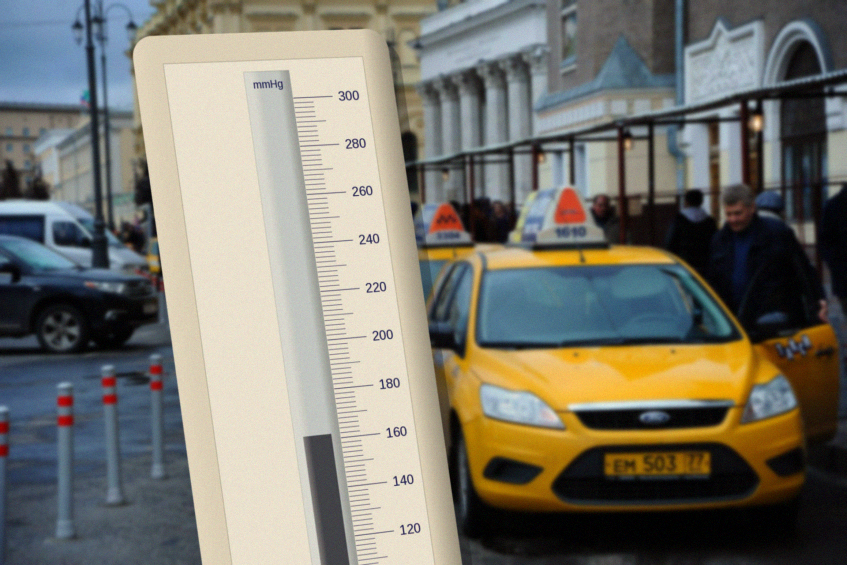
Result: 162
